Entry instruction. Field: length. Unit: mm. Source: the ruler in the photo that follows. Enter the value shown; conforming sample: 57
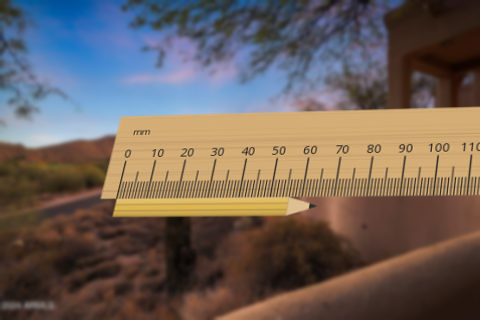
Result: 65
